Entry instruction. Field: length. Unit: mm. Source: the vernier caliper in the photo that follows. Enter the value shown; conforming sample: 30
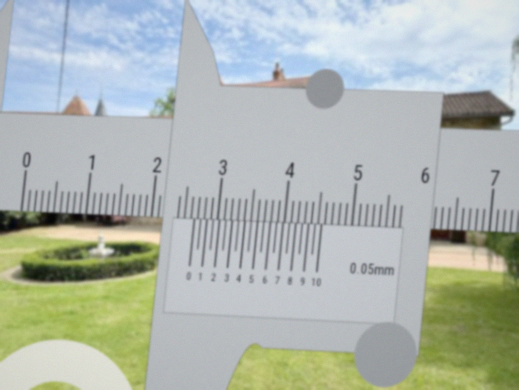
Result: 26.5
